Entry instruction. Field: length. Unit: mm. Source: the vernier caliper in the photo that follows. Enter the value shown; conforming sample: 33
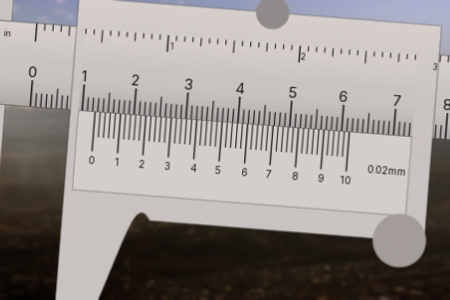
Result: 12.5
